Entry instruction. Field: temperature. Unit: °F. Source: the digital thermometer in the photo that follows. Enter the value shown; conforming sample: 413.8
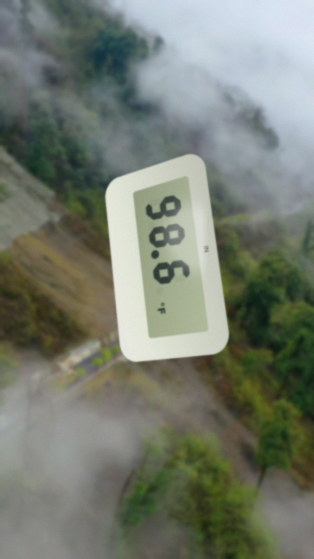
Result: 98.6
